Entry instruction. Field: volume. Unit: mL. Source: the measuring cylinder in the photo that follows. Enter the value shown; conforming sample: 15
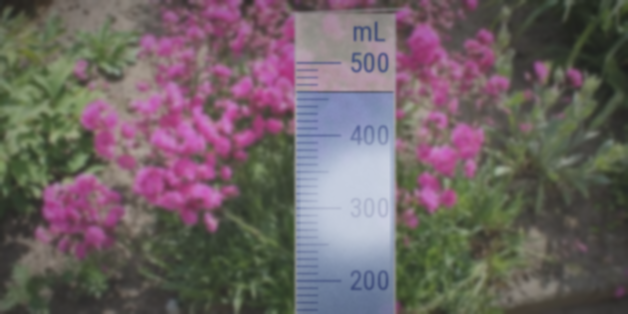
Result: 460
